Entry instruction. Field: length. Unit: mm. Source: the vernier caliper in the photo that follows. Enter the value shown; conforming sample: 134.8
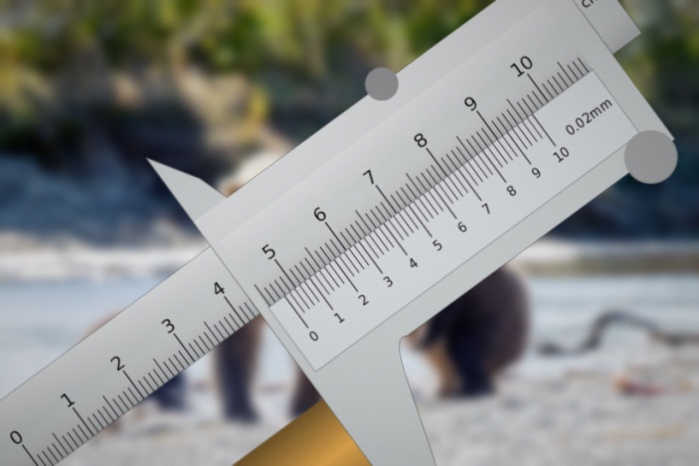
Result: 47.8
